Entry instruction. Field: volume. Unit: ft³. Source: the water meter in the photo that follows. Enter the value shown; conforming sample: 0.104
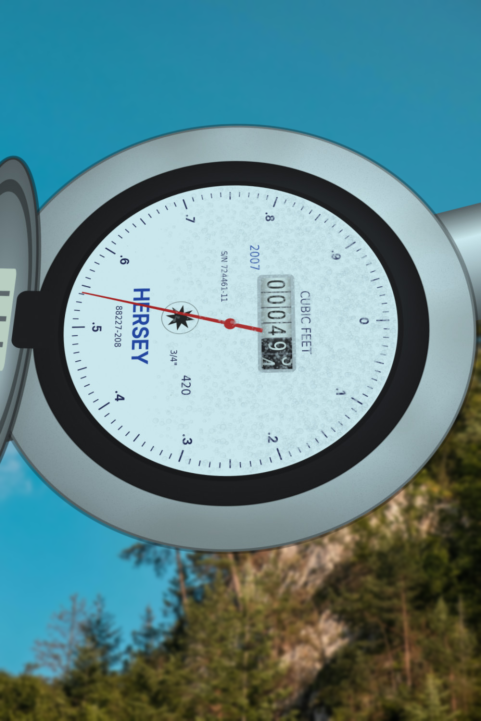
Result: 493.54
